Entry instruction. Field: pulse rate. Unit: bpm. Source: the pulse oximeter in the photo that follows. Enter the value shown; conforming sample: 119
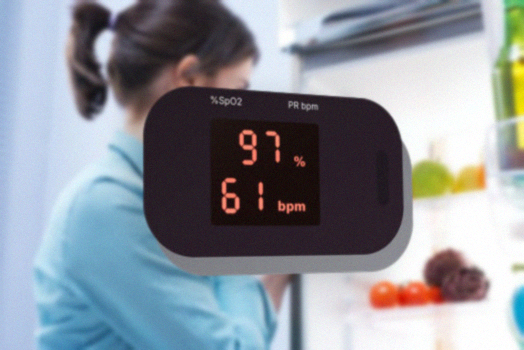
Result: 61
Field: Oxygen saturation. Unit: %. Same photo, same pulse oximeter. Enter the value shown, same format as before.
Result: 97
